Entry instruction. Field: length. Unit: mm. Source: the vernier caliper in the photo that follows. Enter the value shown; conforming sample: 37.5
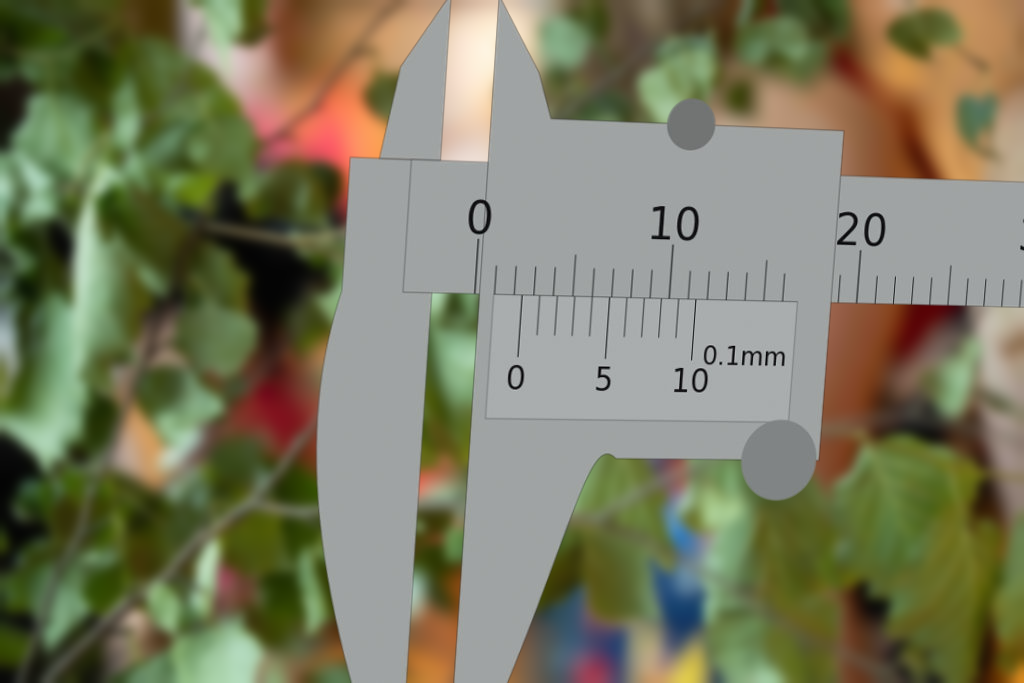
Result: 2.4
